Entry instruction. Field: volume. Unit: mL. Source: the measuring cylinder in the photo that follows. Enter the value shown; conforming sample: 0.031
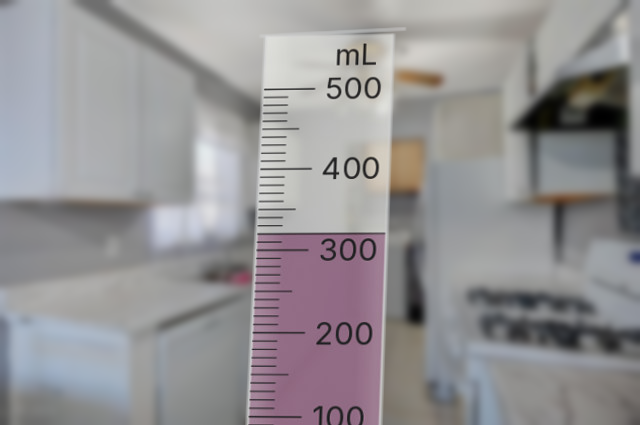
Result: 320
